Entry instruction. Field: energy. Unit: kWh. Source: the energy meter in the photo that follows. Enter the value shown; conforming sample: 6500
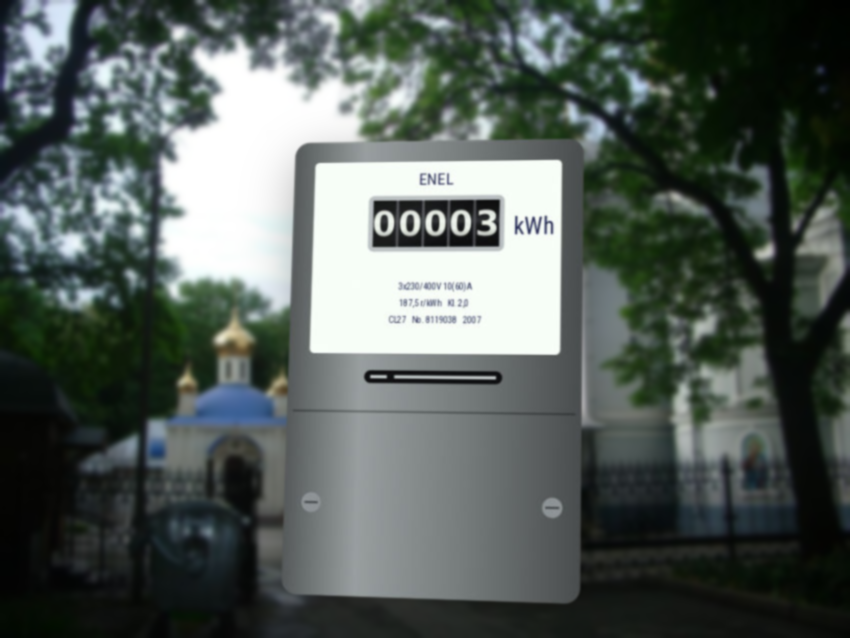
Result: 3
